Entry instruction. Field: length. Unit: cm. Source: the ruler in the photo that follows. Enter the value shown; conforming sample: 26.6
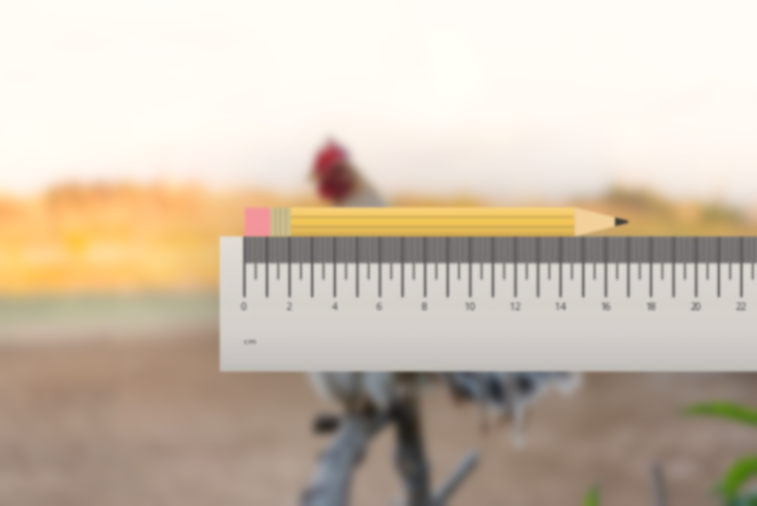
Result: 17
